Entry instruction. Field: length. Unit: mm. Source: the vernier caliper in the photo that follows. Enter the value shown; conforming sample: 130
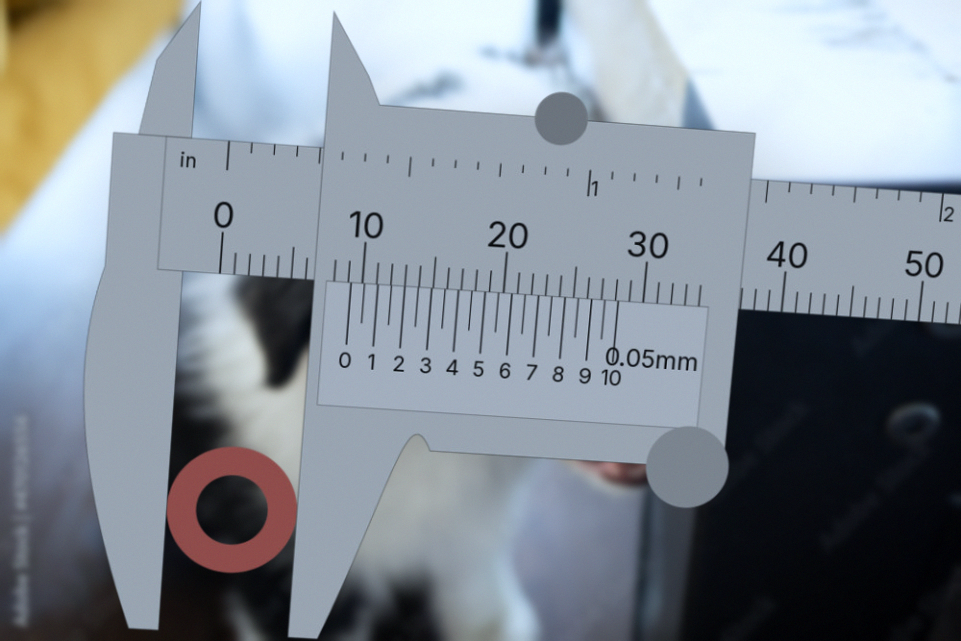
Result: 9.2
